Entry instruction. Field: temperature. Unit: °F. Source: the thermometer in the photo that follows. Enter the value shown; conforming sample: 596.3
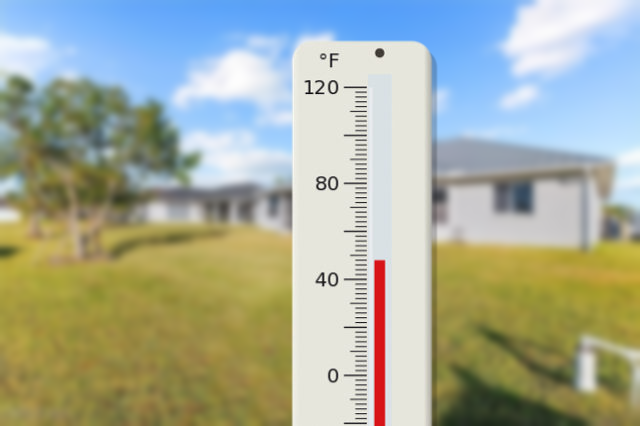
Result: 48
